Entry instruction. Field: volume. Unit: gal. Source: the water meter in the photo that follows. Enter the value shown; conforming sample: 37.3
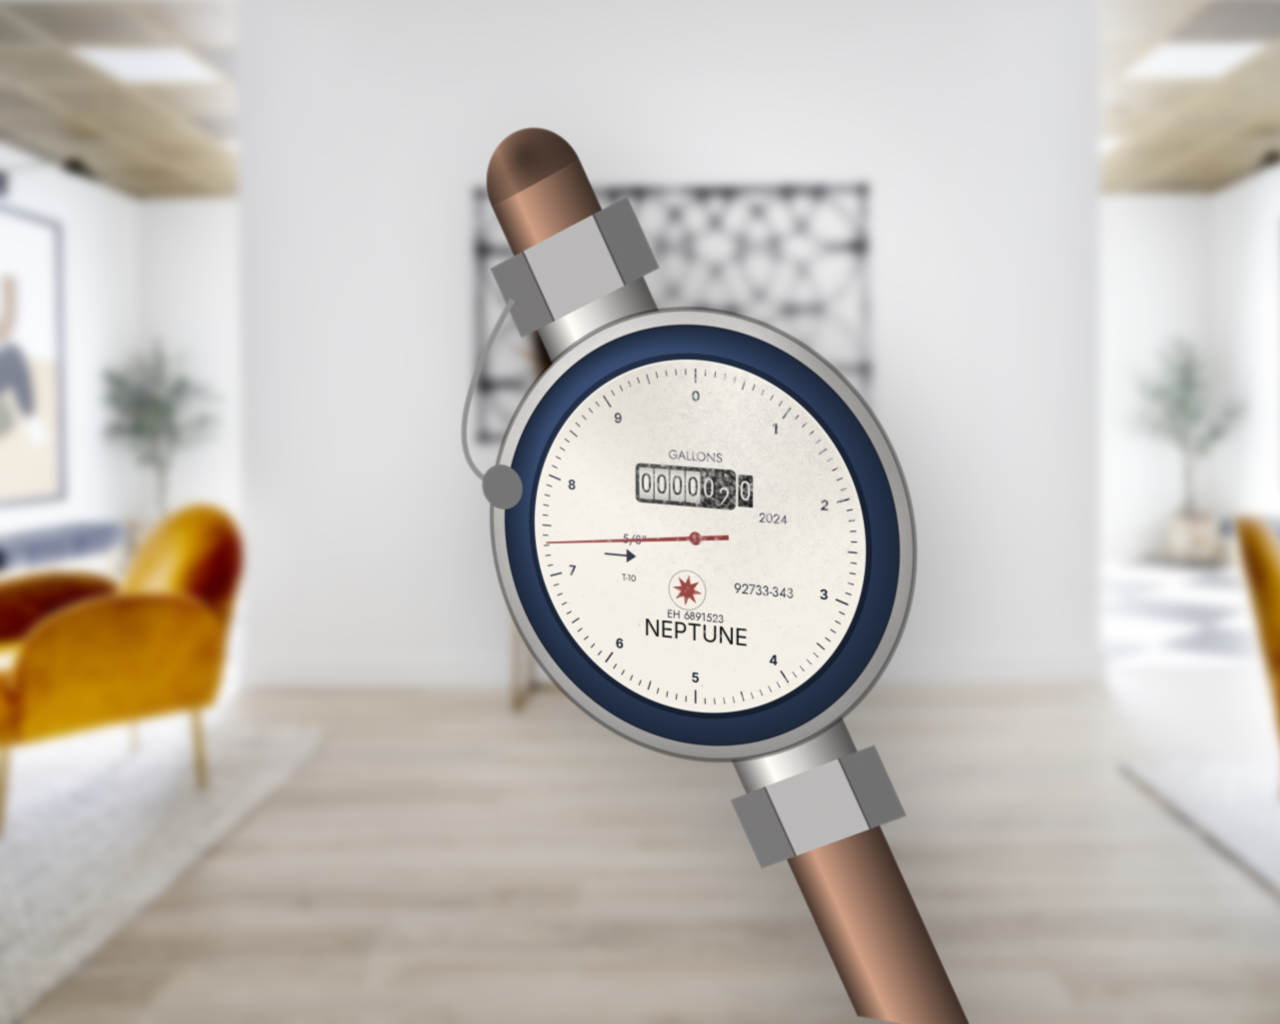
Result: 17.3
